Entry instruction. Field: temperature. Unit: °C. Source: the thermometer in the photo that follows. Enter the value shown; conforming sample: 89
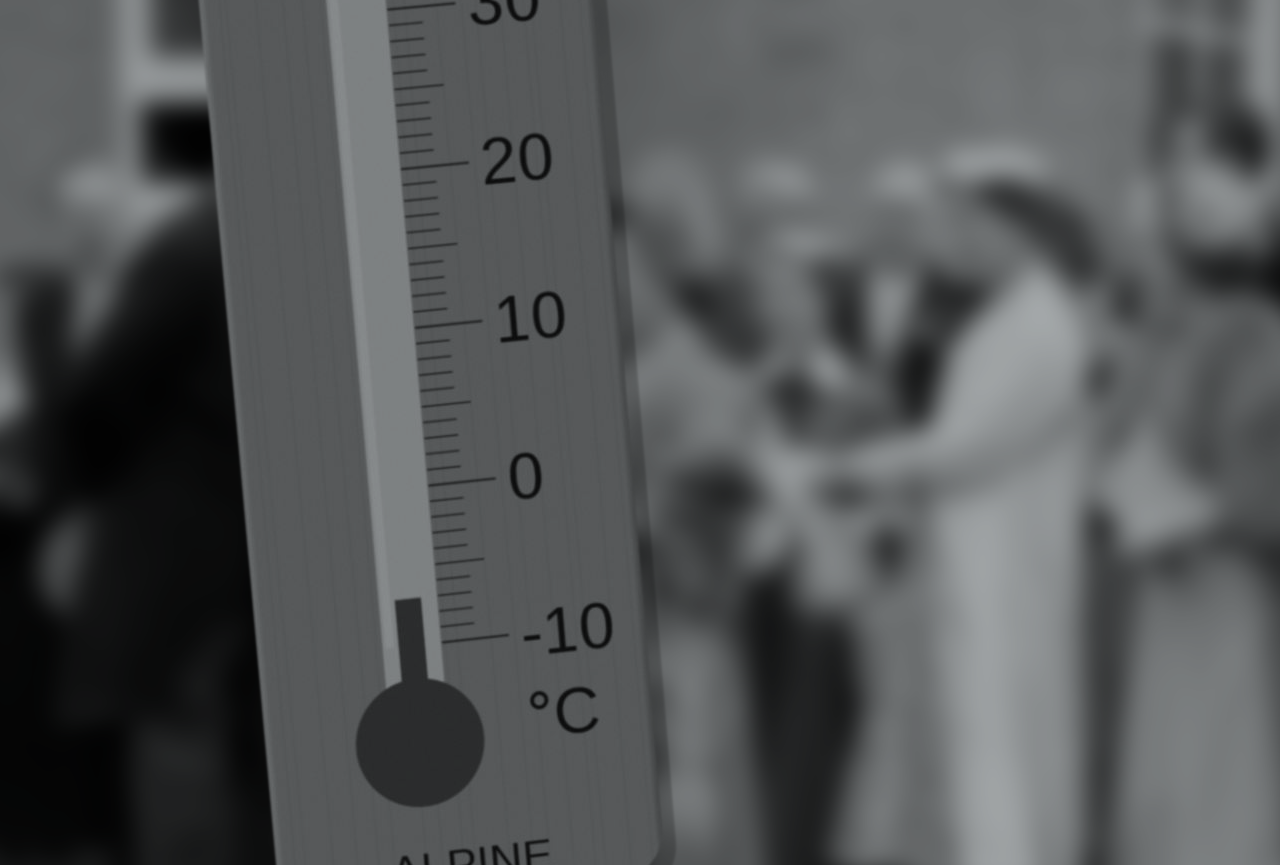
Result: -7
